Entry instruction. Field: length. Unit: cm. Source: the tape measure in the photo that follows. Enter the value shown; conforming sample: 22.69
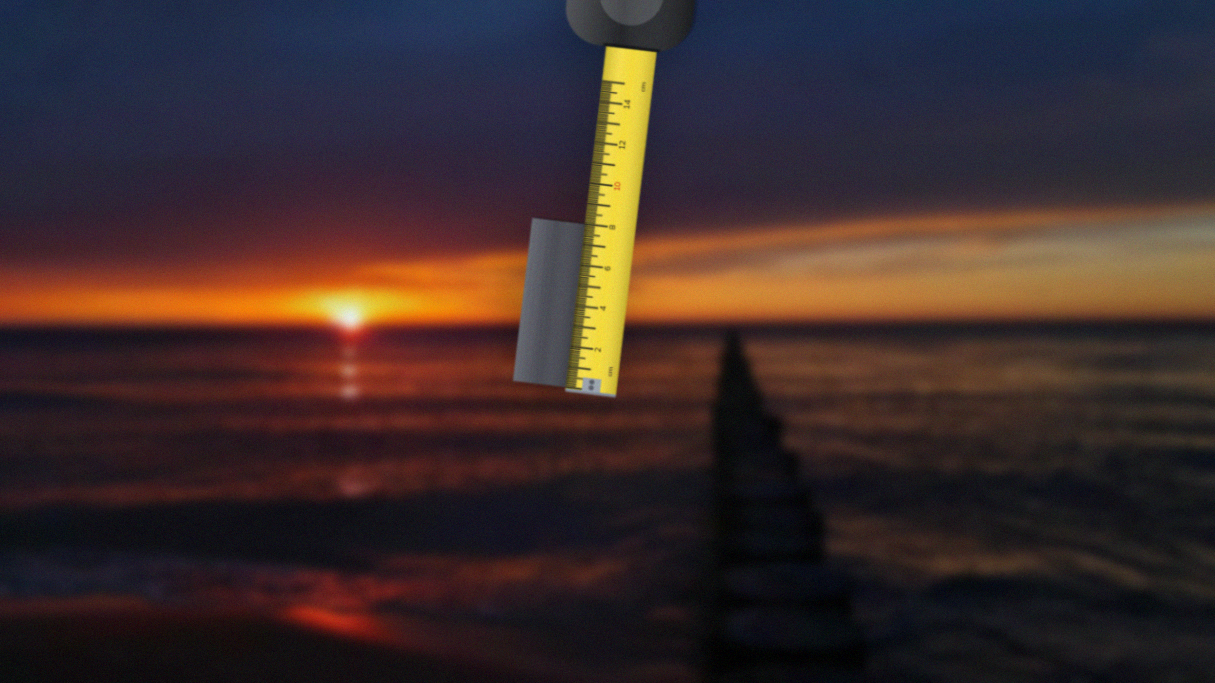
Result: 8
